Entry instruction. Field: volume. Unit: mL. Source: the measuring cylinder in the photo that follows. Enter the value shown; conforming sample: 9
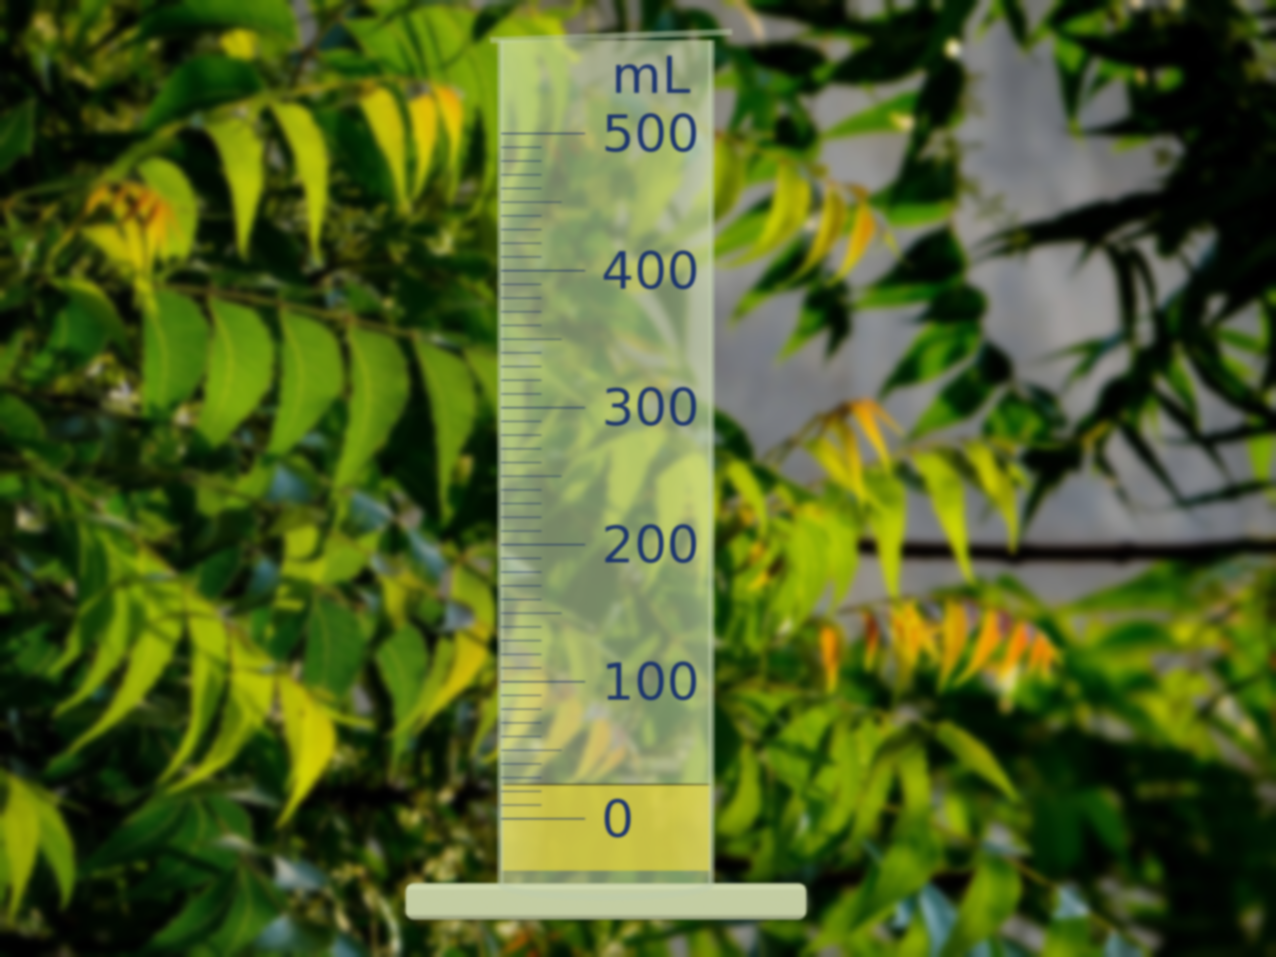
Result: 25
